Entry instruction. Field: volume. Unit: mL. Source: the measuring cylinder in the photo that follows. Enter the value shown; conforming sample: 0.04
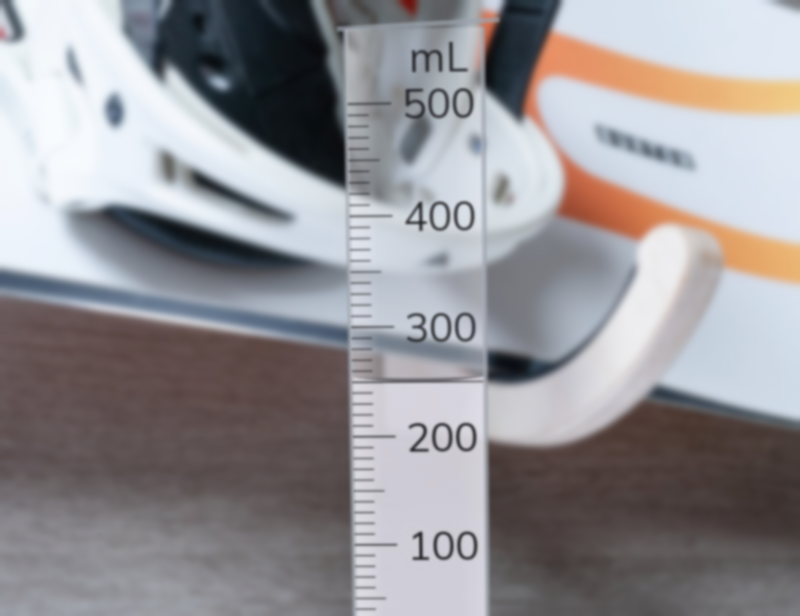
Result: 250
